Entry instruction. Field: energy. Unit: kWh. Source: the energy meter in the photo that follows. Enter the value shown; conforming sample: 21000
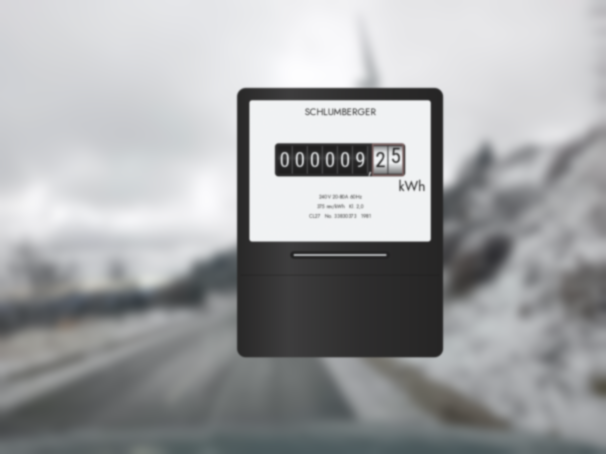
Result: 9.25
